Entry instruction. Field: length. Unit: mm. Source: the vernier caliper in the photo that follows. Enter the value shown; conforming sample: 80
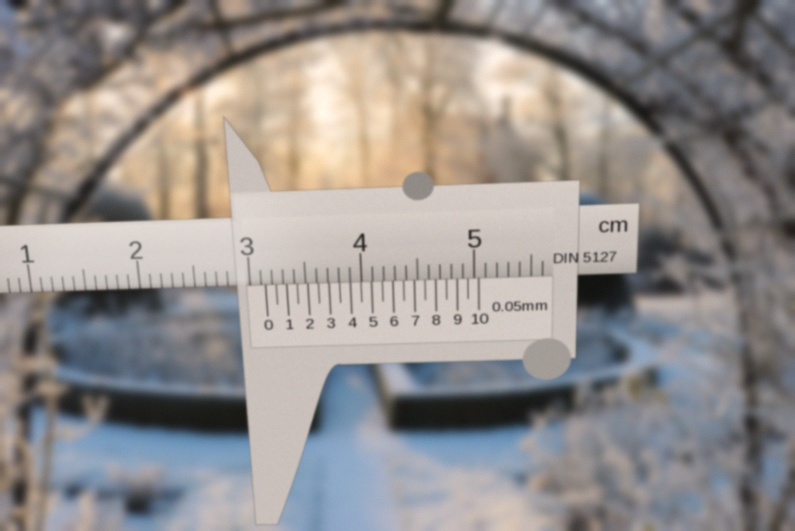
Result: 31.4
